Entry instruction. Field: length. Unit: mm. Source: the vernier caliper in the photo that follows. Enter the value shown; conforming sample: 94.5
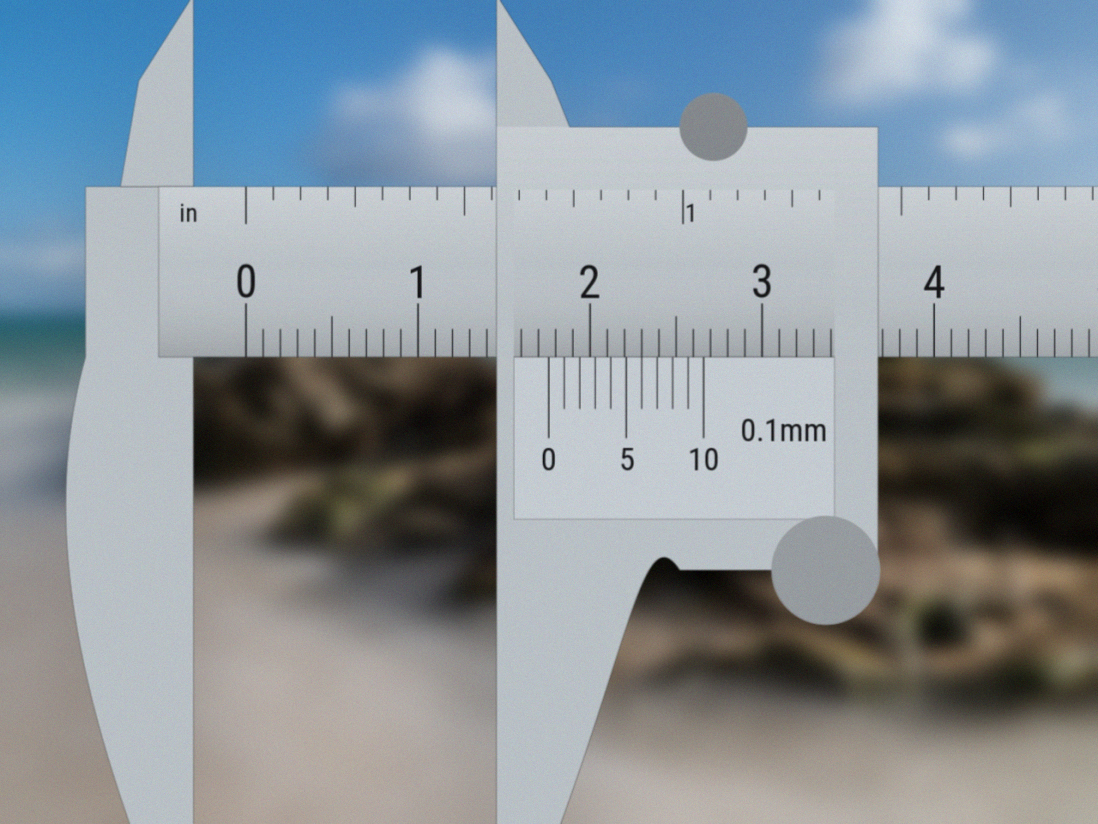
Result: 17.6
